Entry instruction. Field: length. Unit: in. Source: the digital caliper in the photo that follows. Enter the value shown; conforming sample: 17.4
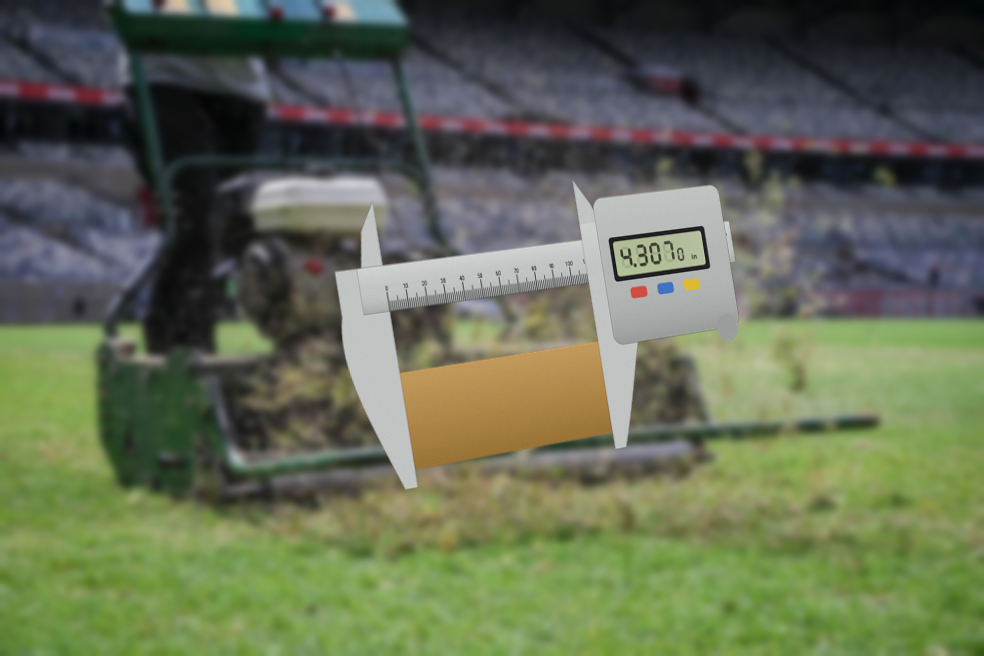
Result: 4.3070
